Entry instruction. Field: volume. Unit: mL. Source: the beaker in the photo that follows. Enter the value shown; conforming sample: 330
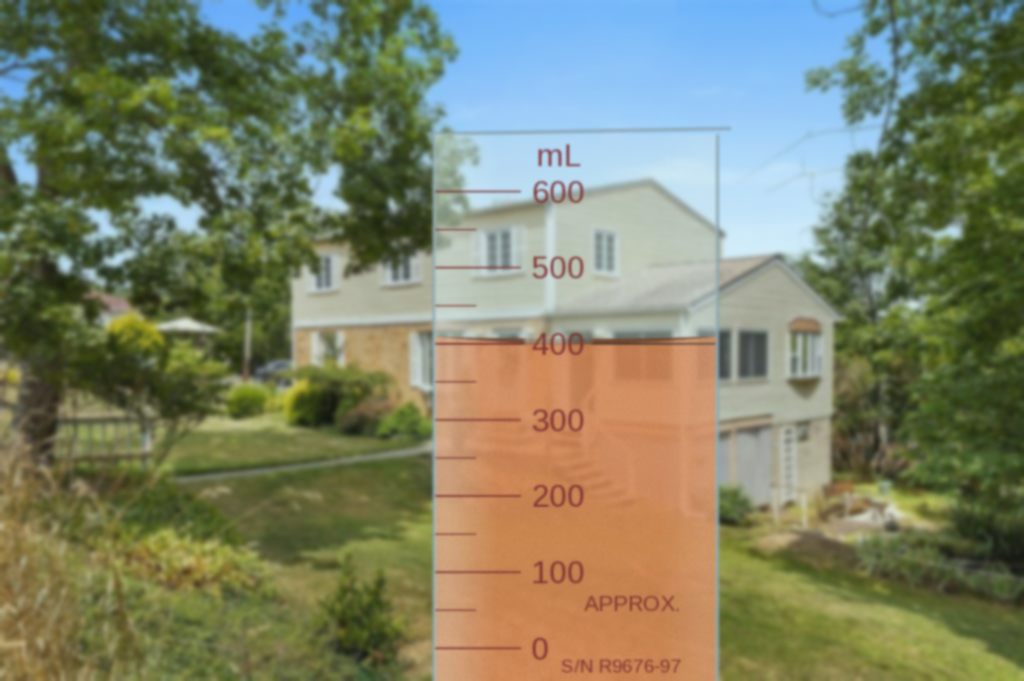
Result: 400
